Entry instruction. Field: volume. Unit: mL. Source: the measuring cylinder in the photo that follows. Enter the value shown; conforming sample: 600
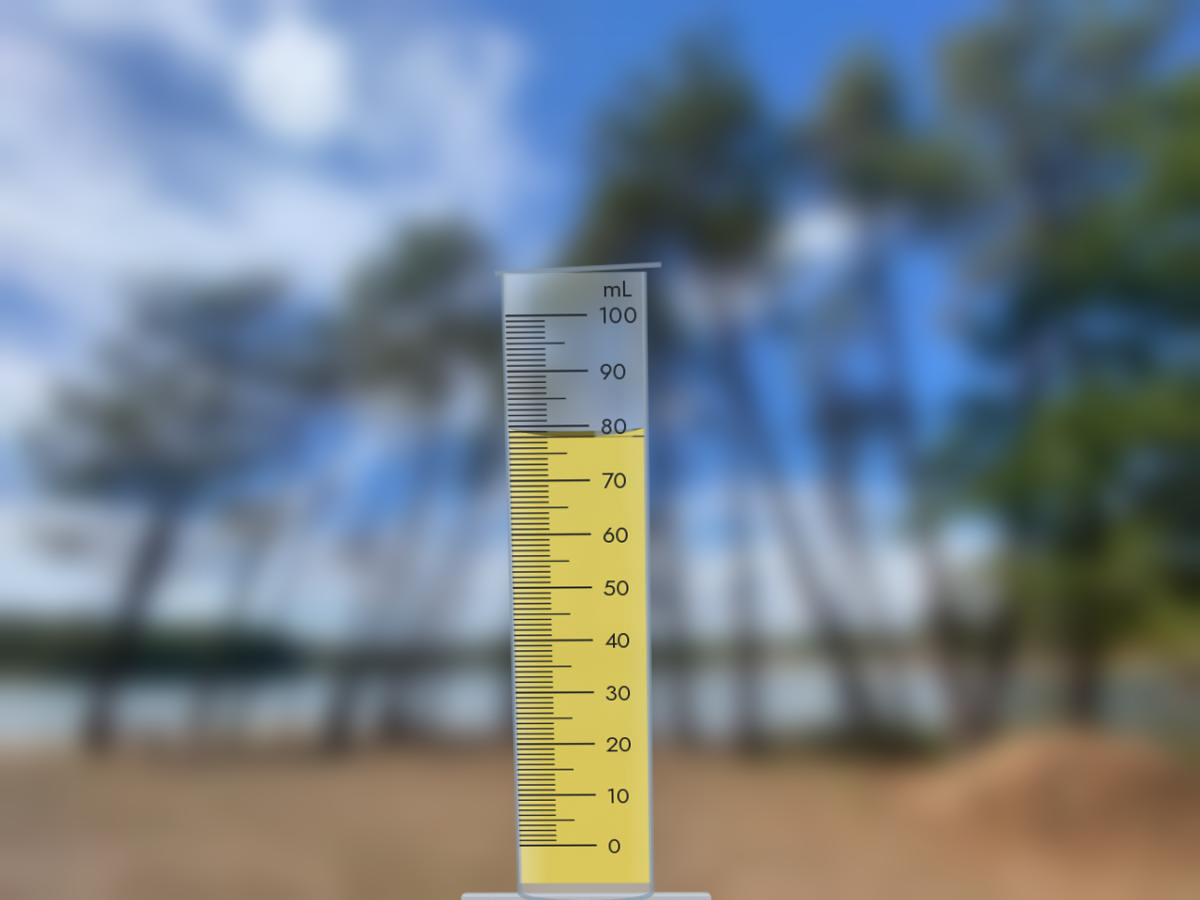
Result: 78
